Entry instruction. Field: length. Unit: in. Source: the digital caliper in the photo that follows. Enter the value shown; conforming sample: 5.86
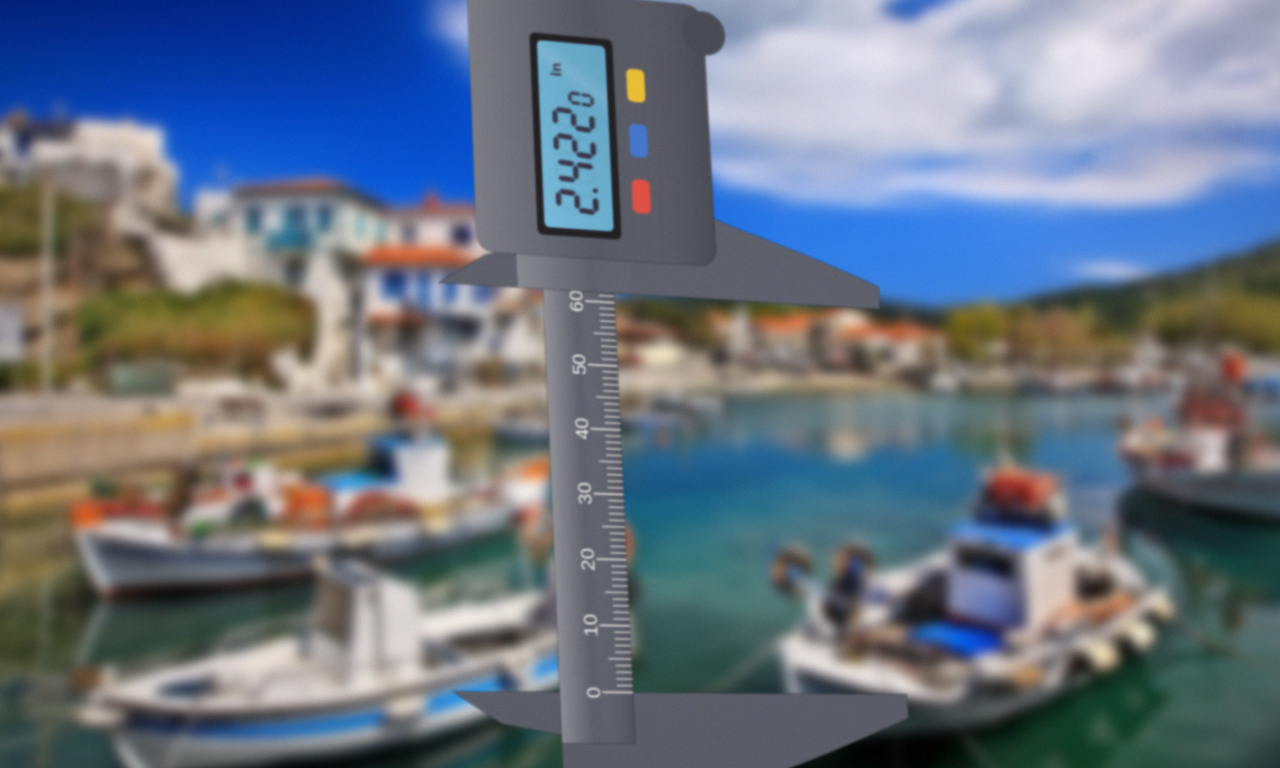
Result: 2.4220
